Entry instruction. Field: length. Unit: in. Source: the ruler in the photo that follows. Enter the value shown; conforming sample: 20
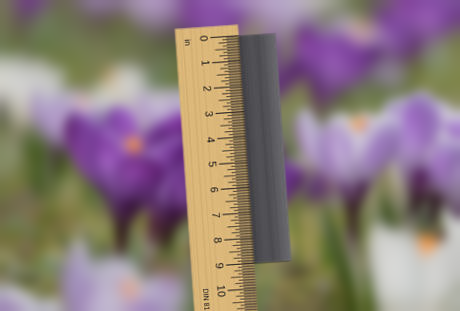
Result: 9
